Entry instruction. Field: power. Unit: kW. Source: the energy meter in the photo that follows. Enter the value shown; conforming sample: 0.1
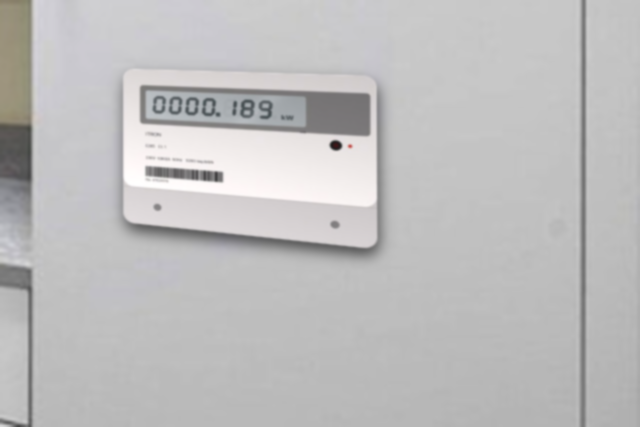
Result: 0.189
